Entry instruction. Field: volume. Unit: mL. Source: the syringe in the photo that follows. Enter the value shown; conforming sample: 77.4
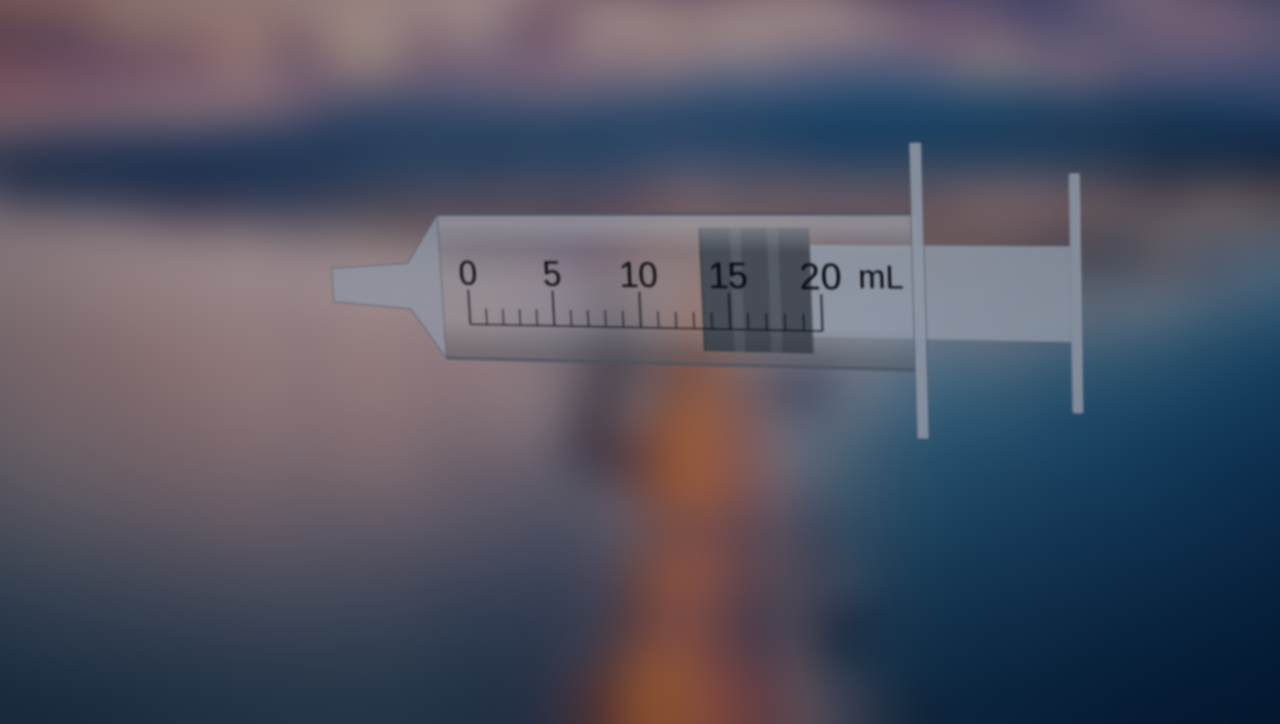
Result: 13.5
